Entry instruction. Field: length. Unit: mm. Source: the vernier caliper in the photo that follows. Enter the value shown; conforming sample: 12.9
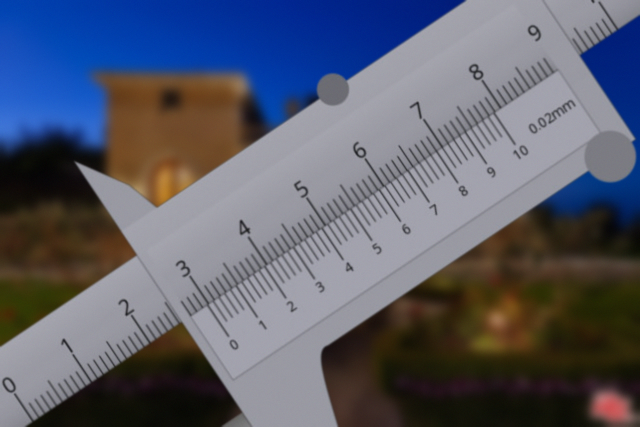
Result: 29.8
